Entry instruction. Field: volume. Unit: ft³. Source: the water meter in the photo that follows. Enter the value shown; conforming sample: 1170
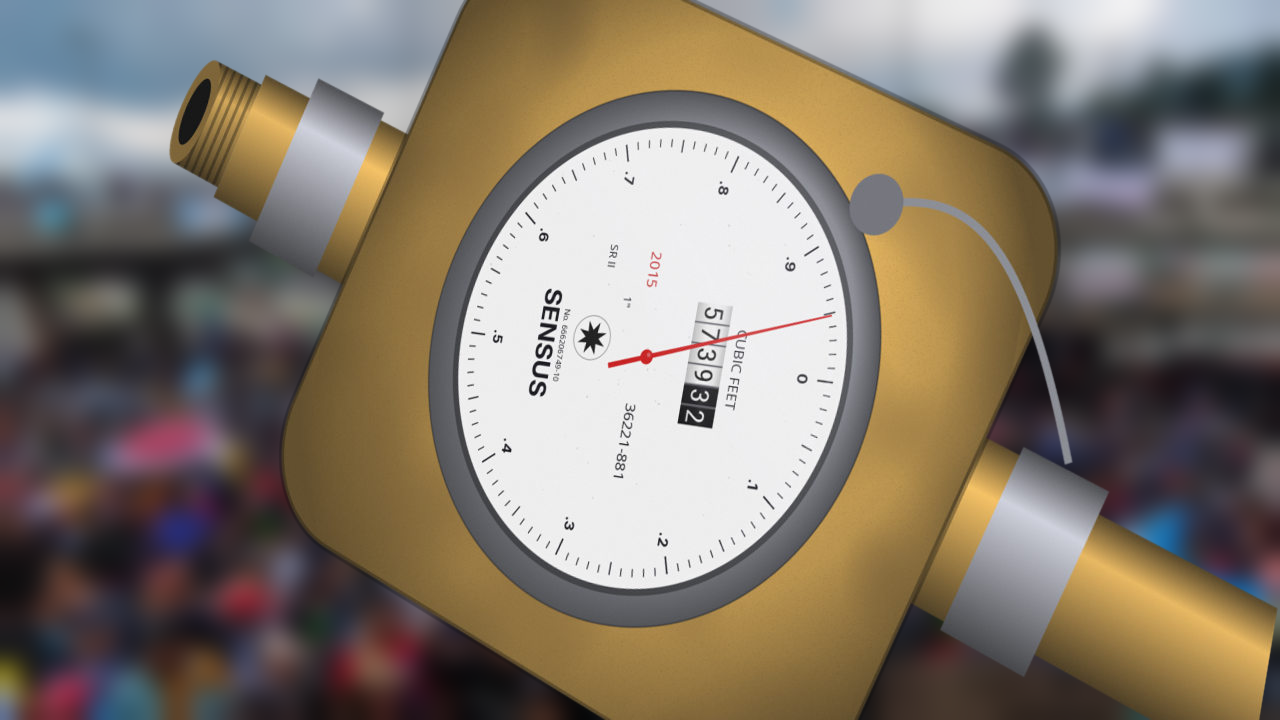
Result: 573931.95
